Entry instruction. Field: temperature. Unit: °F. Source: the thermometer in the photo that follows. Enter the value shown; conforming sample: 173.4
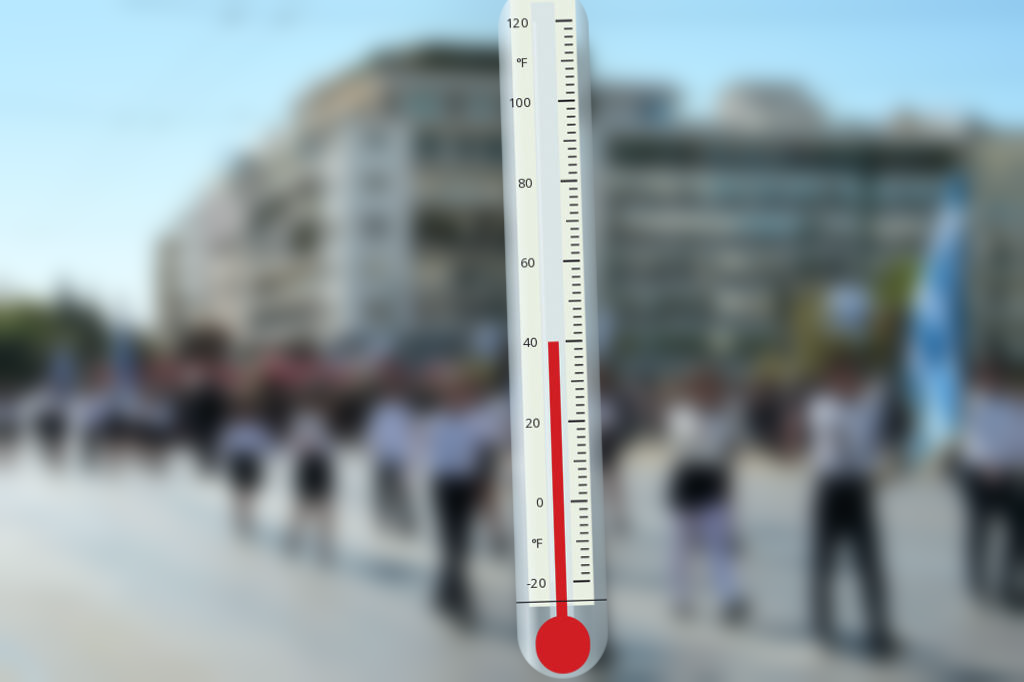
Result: 40
